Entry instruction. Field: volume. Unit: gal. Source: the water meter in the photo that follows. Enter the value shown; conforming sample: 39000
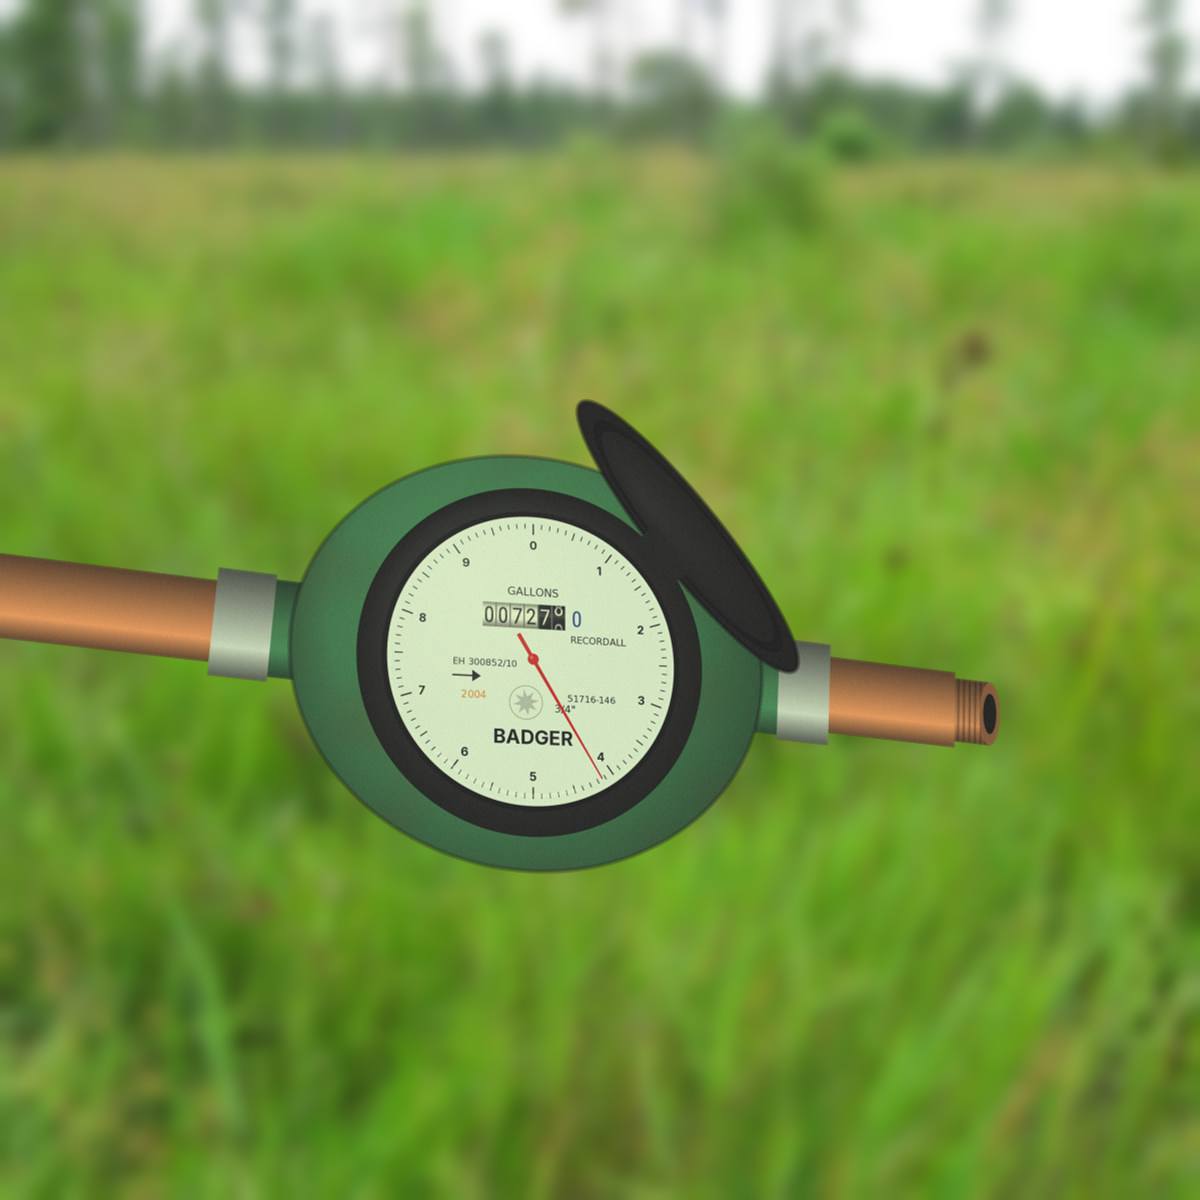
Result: 72784.1
